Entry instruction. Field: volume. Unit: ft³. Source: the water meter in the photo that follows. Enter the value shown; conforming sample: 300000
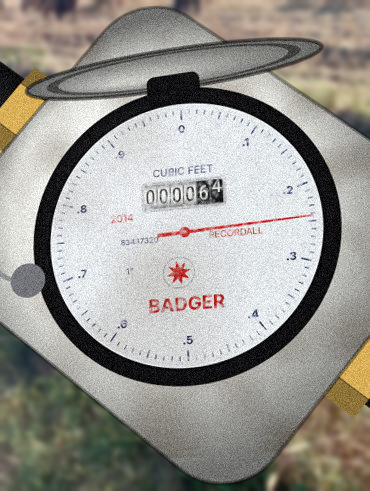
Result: 64.24
